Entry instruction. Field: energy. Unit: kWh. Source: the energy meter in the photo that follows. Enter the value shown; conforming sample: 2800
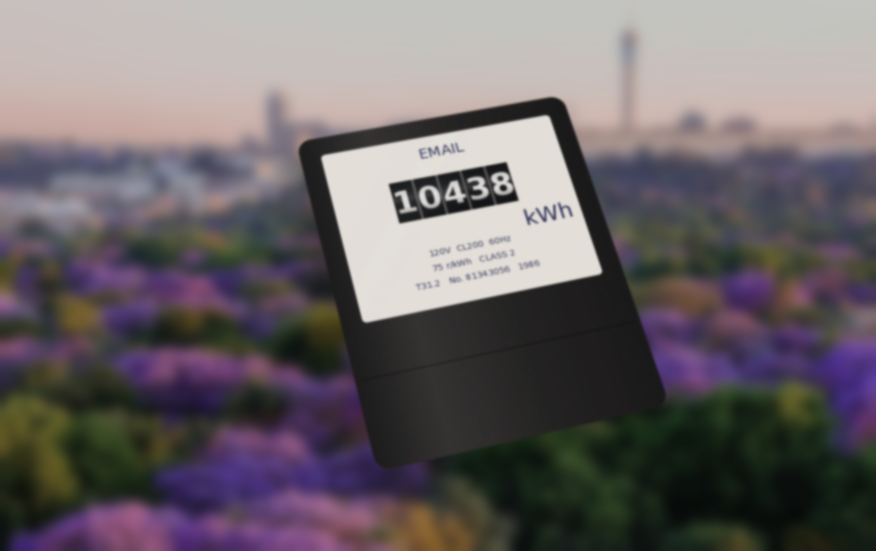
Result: 10438
